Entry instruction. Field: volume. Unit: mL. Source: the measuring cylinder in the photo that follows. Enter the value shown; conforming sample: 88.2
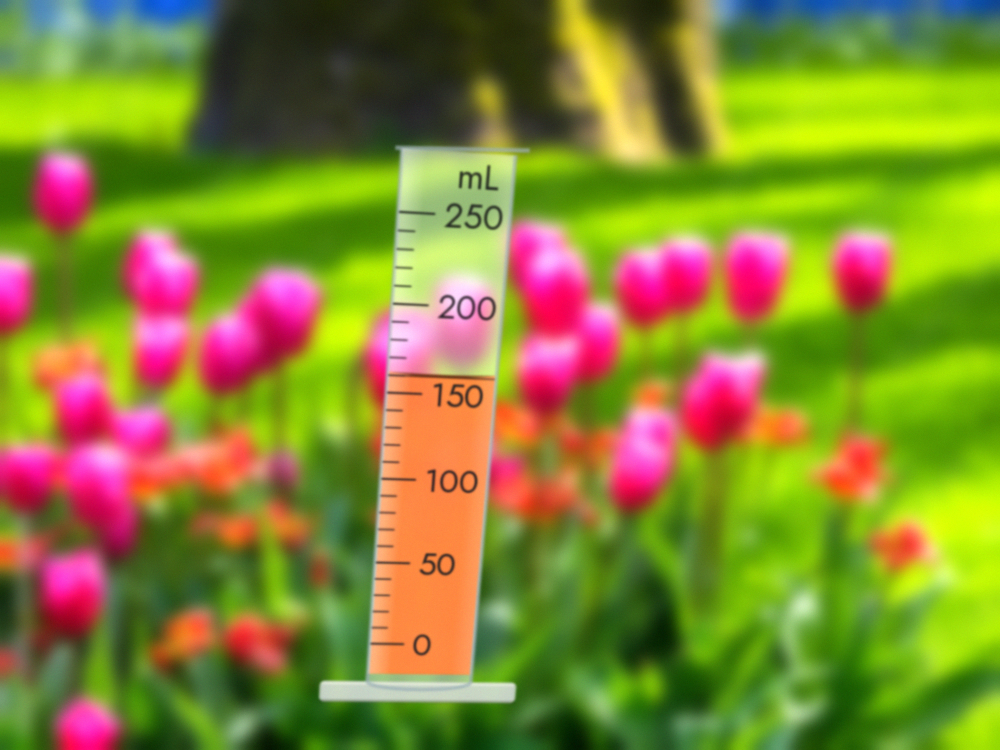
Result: 160
